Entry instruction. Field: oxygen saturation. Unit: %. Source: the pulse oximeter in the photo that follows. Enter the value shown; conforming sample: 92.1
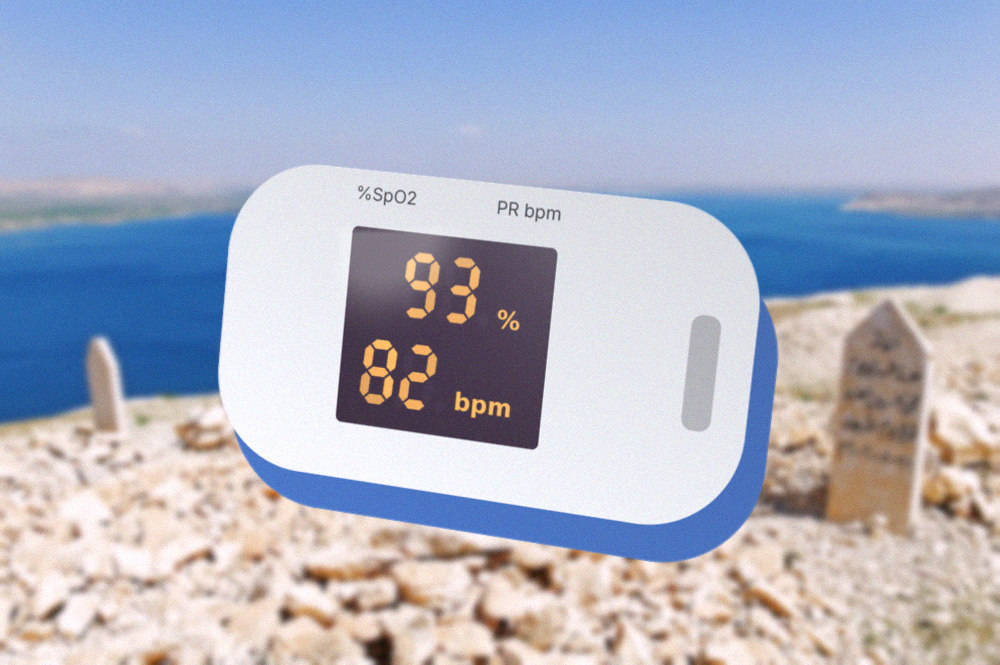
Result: 93
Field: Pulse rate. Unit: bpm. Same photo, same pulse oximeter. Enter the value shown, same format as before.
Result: 82
